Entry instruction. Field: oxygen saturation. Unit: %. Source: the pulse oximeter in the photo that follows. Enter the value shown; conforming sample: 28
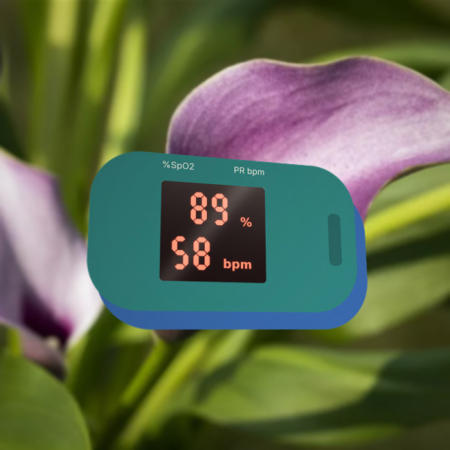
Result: 89
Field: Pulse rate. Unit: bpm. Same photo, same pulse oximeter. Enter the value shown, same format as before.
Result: 58
